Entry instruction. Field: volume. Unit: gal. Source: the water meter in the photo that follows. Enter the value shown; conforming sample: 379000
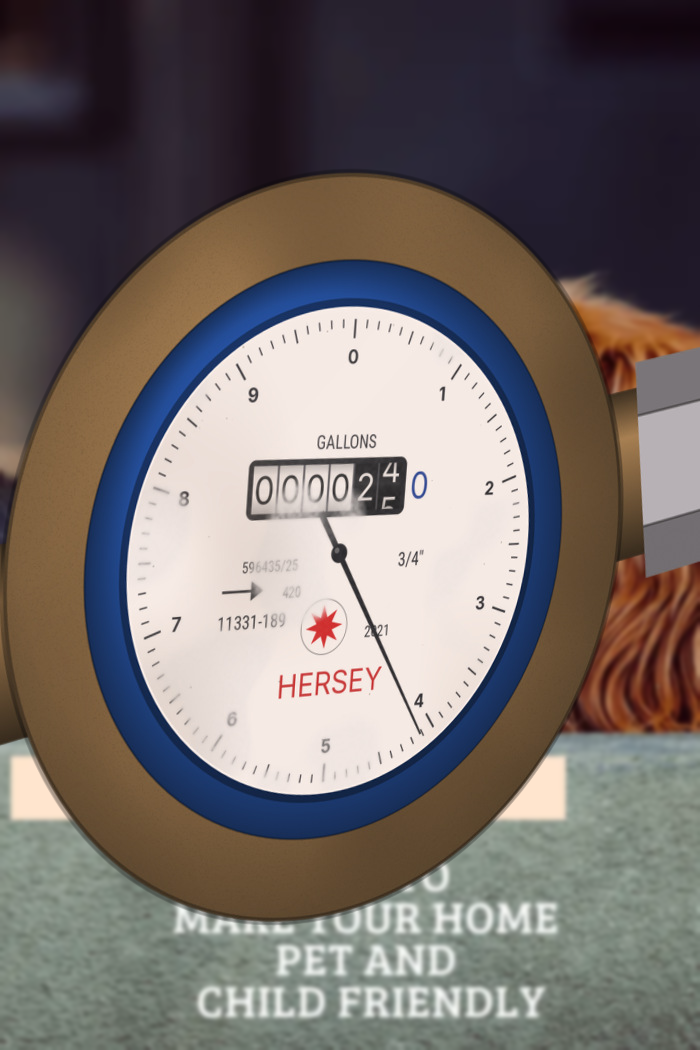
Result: 244.1
